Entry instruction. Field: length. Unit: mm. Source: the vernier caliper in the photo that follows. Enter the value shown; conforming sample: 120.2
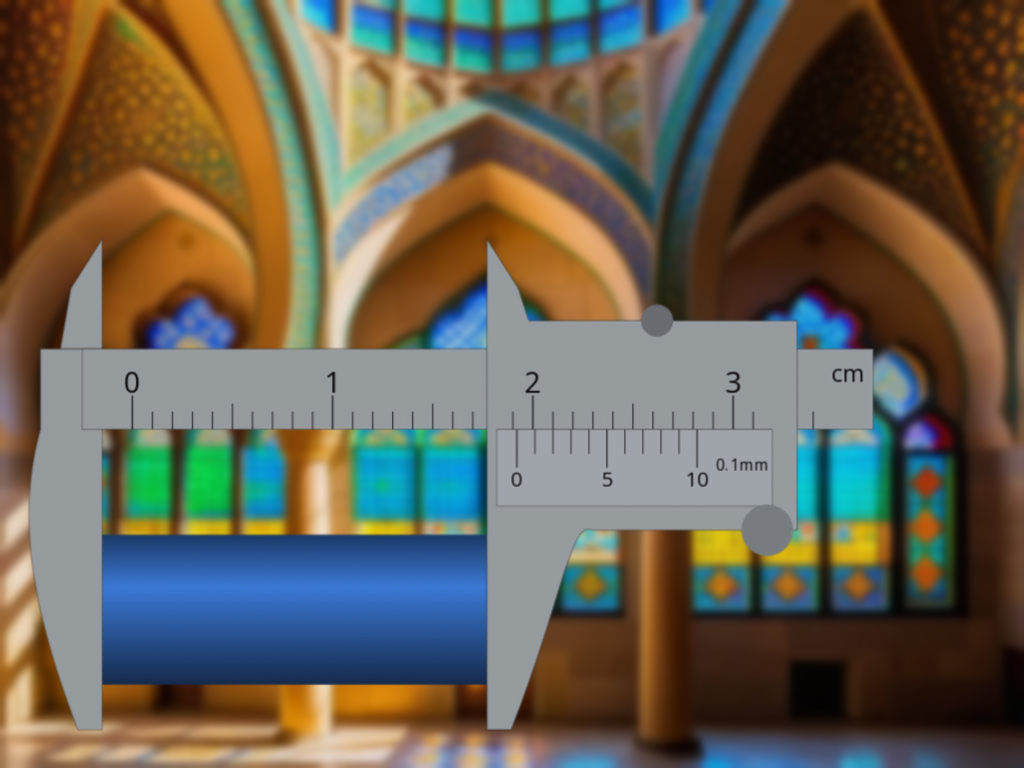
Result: 19.2
